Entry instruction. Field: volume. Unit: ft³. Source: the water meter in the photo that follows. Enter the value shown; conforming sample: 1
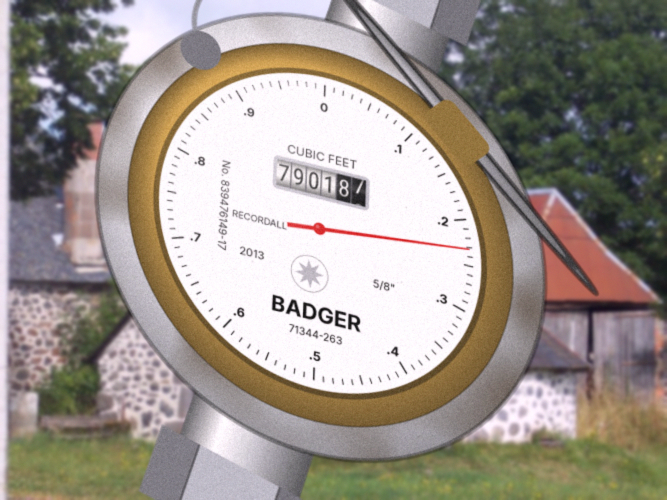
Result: 790187.23
